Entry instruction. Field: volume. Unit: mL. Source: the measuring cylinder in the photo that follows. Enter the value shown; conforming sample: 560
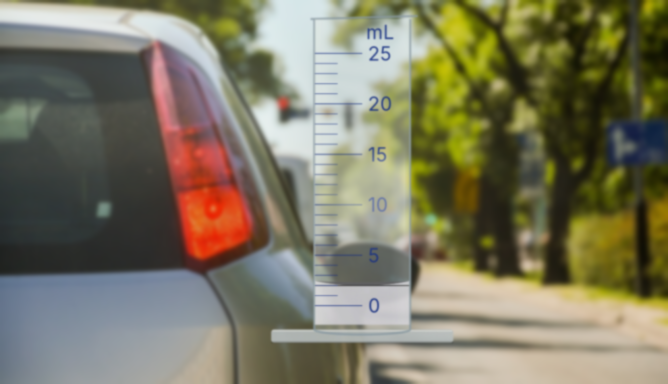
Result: 2
